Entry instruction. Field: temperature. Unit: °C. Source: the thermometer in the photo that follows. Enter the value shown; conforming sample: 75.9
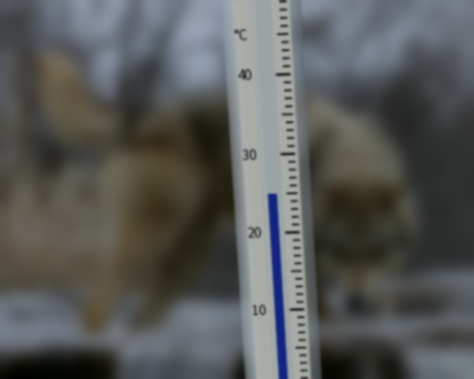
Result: 25
